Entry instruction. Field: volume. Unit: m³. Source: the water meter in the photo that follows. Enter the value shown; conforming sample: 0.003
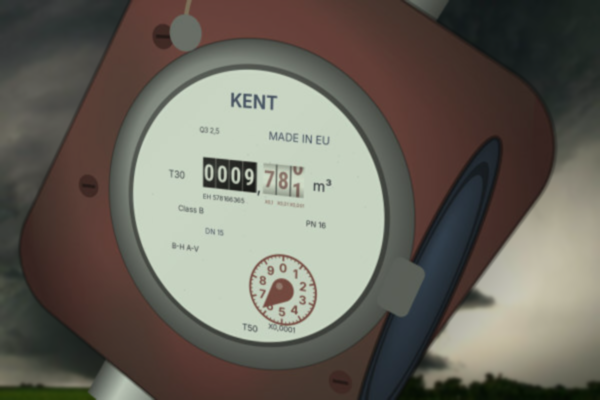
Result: 9.7806
